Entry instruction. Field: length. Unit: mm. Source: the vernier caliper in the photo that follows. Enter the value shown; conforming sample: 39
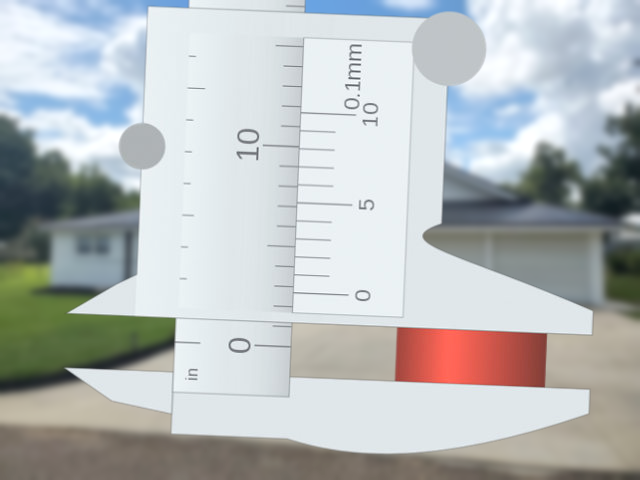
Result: 2.7
